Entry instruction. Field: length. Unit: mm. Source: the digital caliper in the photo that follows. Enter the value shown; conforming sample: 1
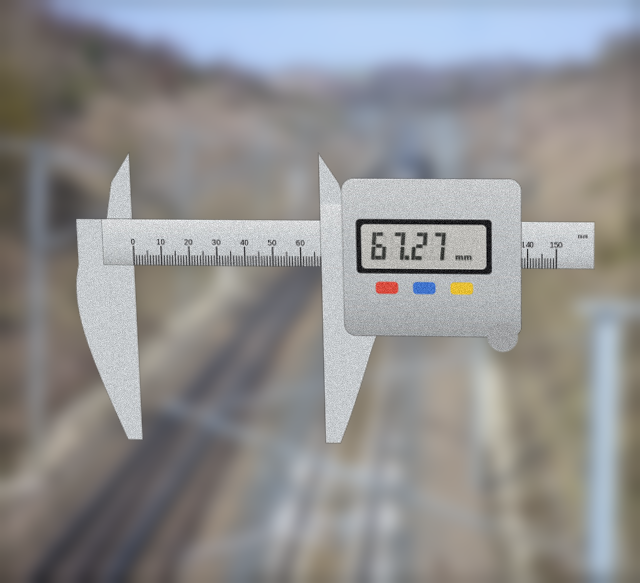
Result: 67.27
